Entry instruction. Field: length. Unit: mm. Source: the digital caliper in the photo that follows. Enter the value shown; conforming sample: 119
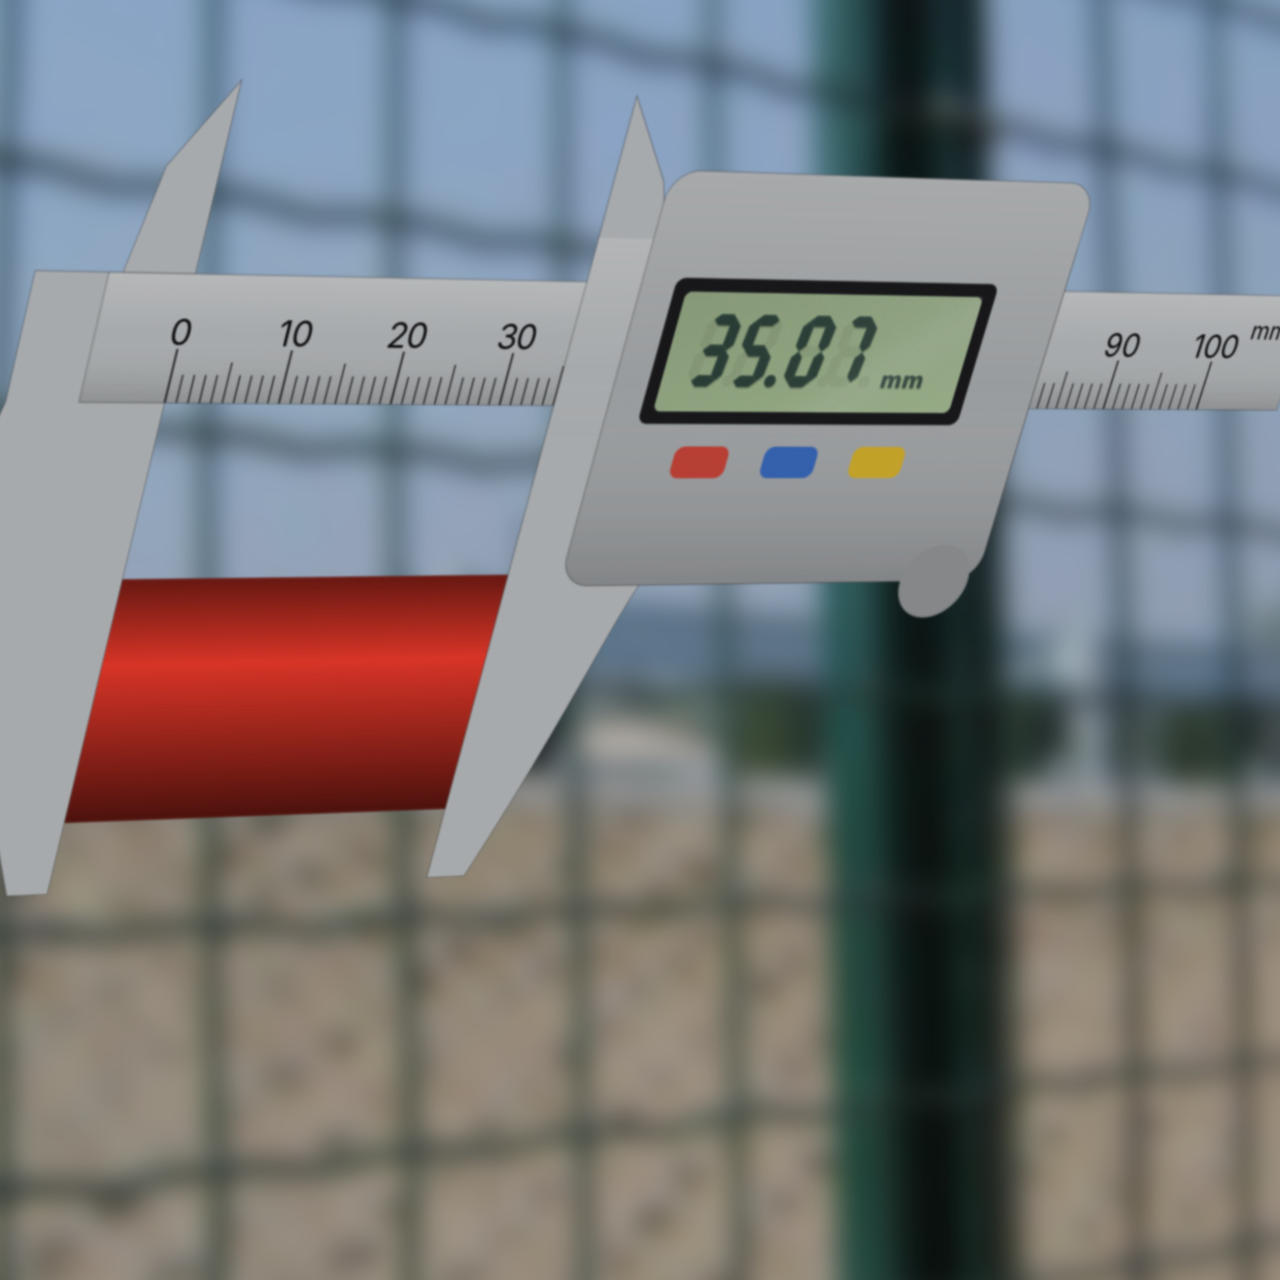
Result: 35.07
